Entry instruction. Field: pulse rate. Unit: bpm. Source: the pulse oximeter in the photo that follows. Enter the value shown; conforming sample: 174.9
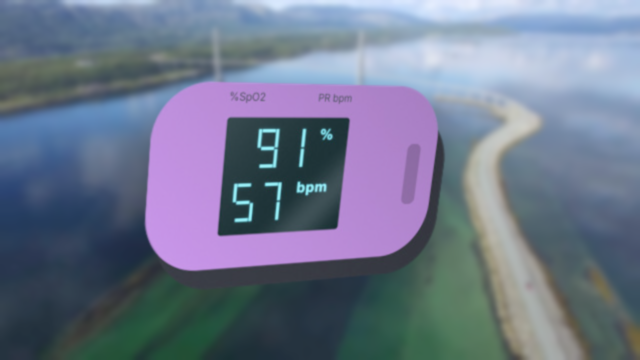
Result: 57
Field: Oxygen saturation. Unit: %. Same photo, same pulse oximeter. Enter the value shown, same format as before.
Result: 91
